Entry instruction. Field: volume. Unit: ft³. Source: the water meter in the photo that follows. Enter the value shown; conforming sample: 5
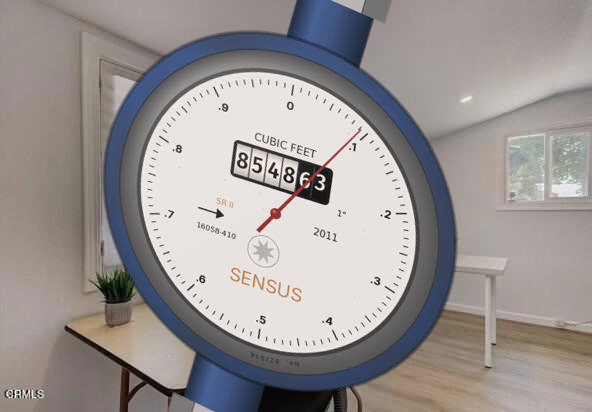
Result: 854863.09
